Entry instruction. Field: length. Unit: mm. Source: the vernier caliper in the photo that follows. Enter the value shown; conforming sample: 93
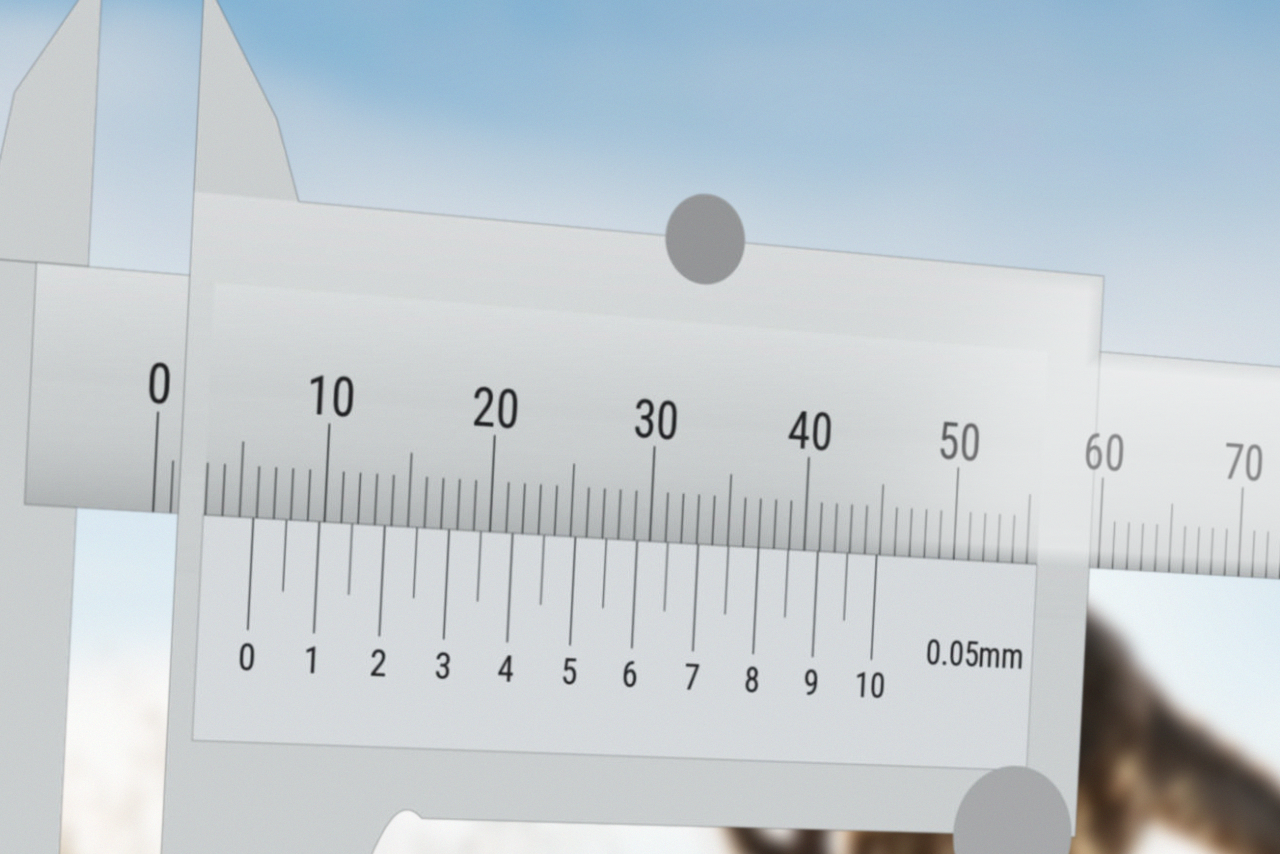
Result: 5.8
